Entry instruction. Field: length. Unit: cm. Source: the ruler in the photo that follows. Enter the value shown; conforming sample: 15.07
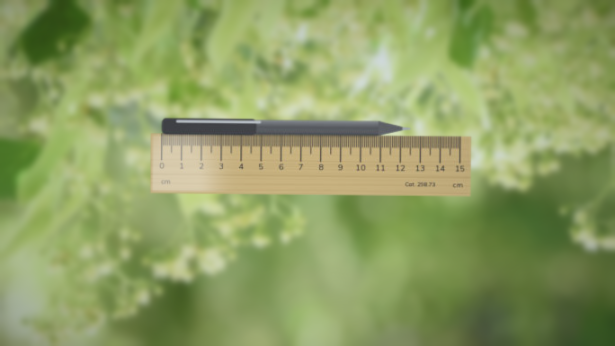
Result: 12.5
